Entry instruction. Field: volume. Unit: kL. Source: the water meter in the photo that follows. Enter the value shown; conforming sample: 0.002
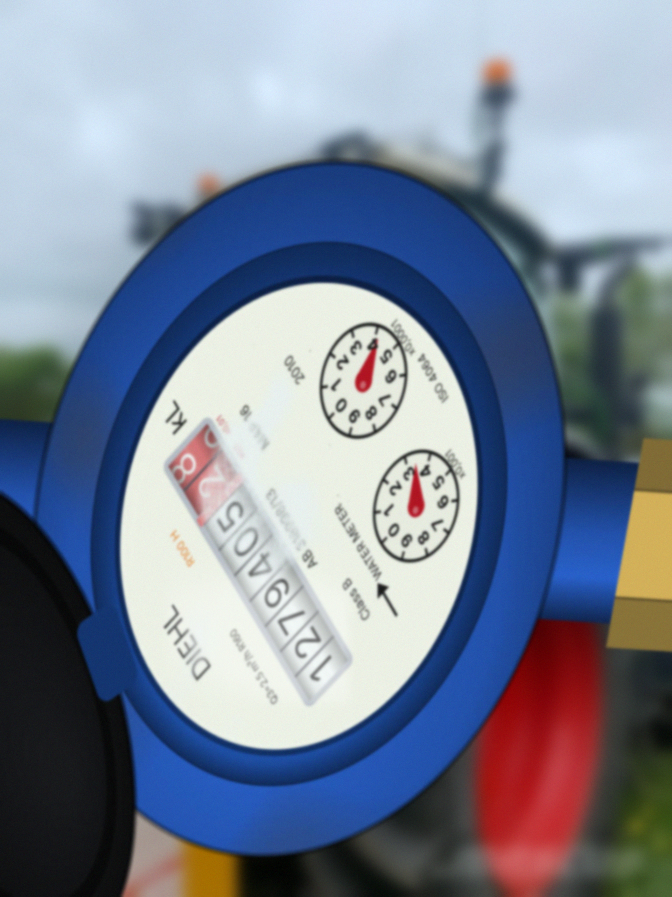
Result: 1279405.2834
